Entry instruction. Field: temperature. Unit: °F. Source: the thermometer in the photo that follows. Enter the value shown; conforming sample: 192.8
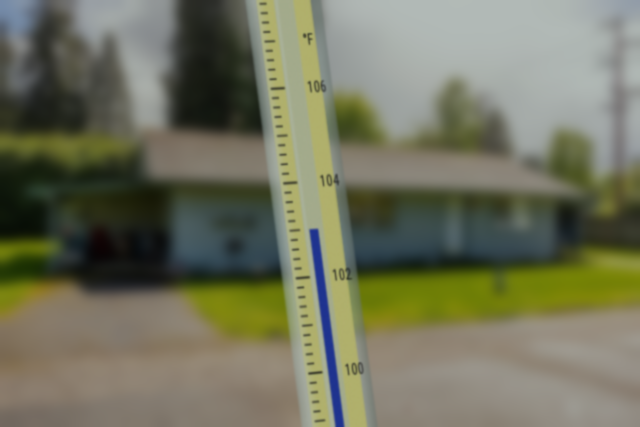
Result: 103
